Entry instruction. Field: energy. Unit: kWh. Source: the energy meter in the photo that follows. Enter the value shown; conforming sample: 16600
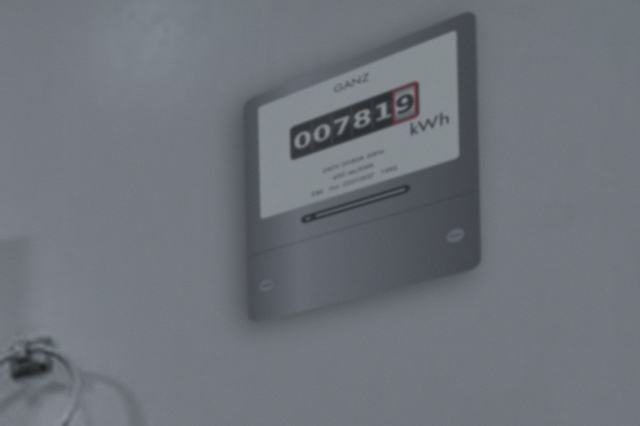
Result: 781.9
